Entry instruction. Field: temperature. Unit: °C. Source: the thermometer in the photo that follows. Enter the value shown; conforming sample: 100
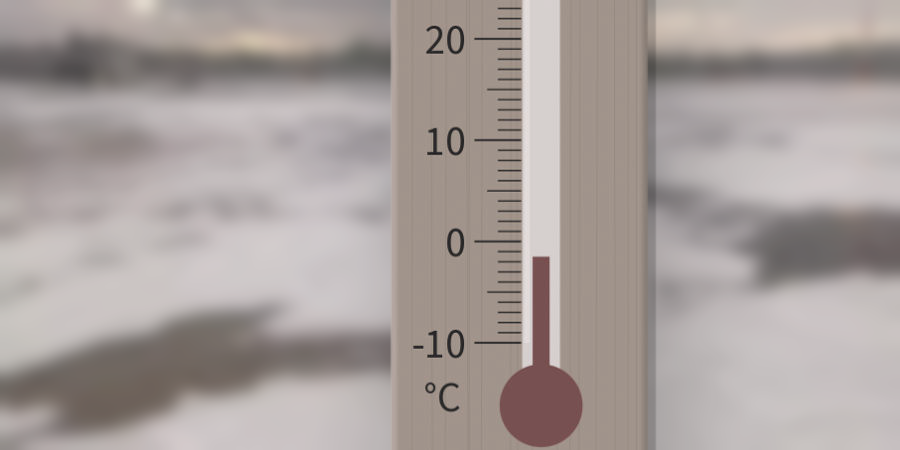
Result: -1.5
